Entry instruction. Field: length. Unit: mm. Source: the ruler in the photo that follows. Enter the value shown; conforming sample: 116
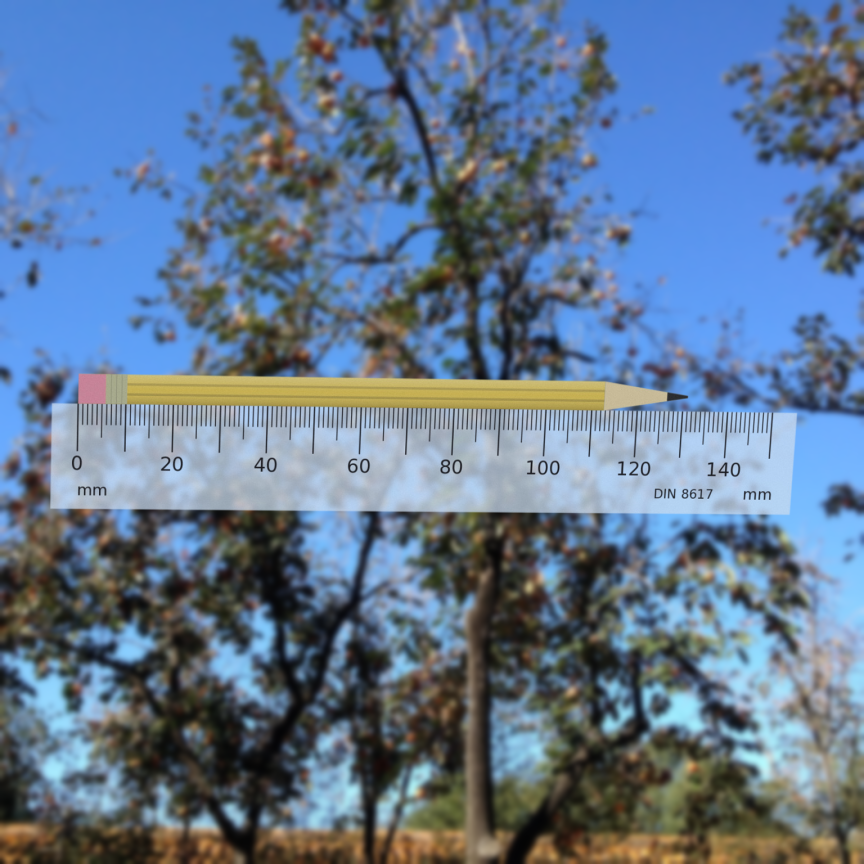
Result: 131
